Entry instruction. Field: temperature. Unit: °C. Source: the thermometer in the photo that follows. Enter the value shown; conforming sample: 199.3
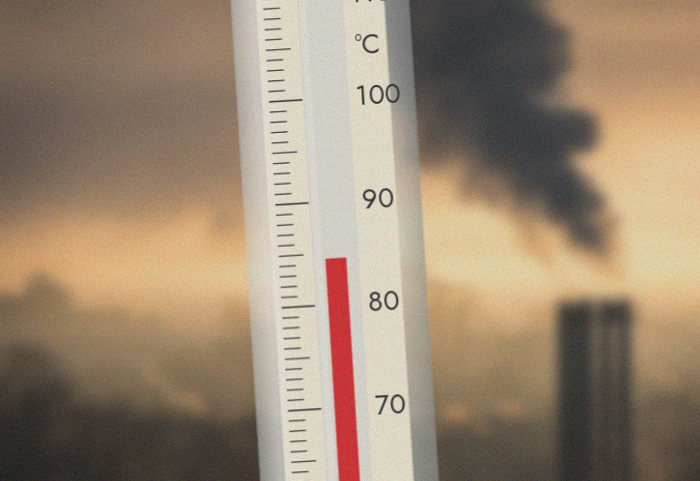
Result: 84.5
